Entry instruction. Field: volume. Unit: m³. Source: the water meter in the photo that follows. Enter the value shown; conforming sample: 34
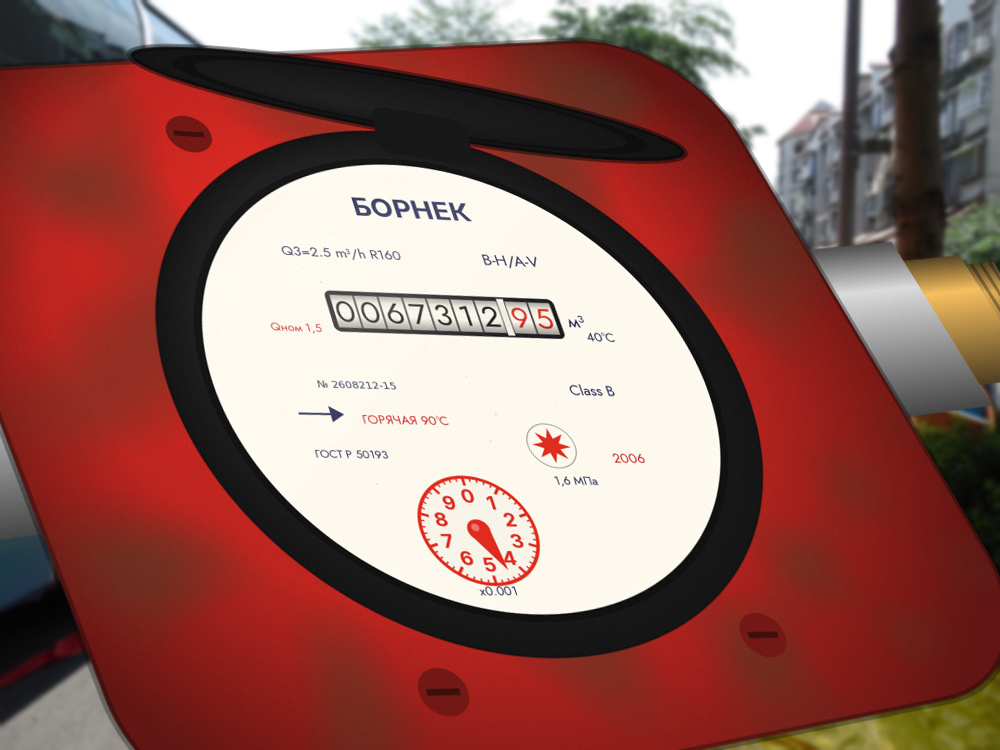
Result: 67312.954
